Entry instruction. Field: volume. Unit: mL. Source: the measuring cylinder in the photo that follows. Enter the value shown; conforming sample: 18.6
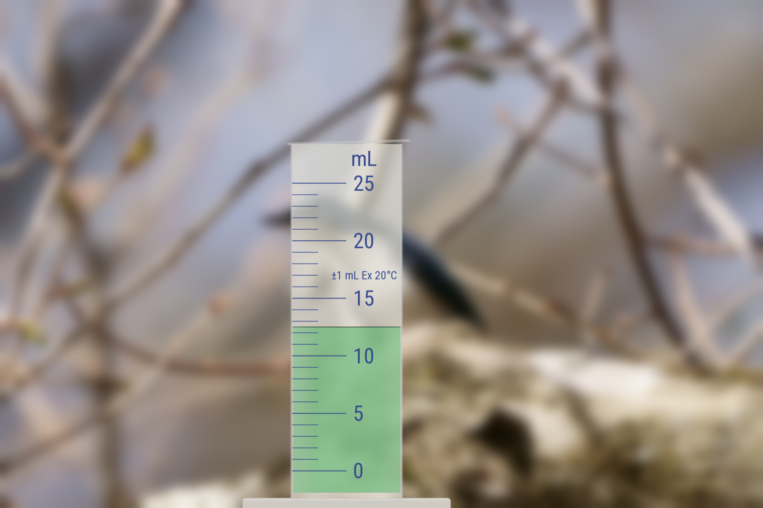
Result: 12.5
